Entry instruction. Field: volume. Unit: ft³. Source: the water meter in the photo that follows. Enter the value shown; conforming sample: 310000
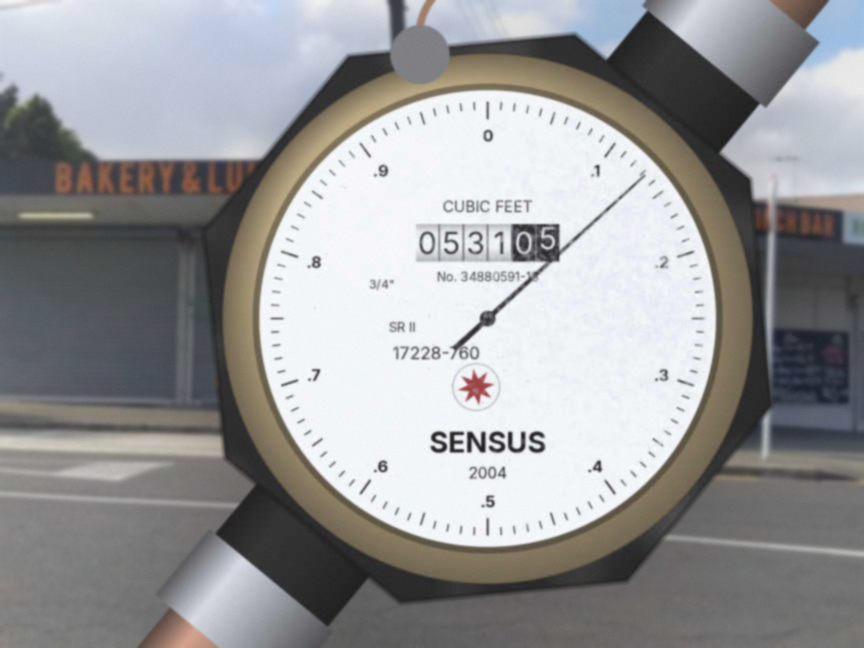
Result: 53105.13
